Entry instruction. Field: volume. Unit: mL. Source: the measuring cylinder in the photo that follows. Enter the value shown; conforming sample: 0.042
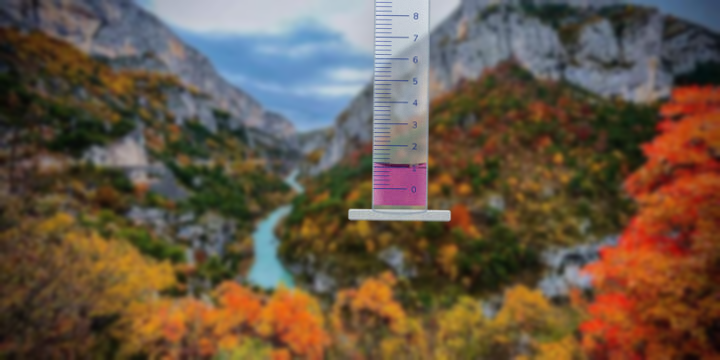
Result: 1
